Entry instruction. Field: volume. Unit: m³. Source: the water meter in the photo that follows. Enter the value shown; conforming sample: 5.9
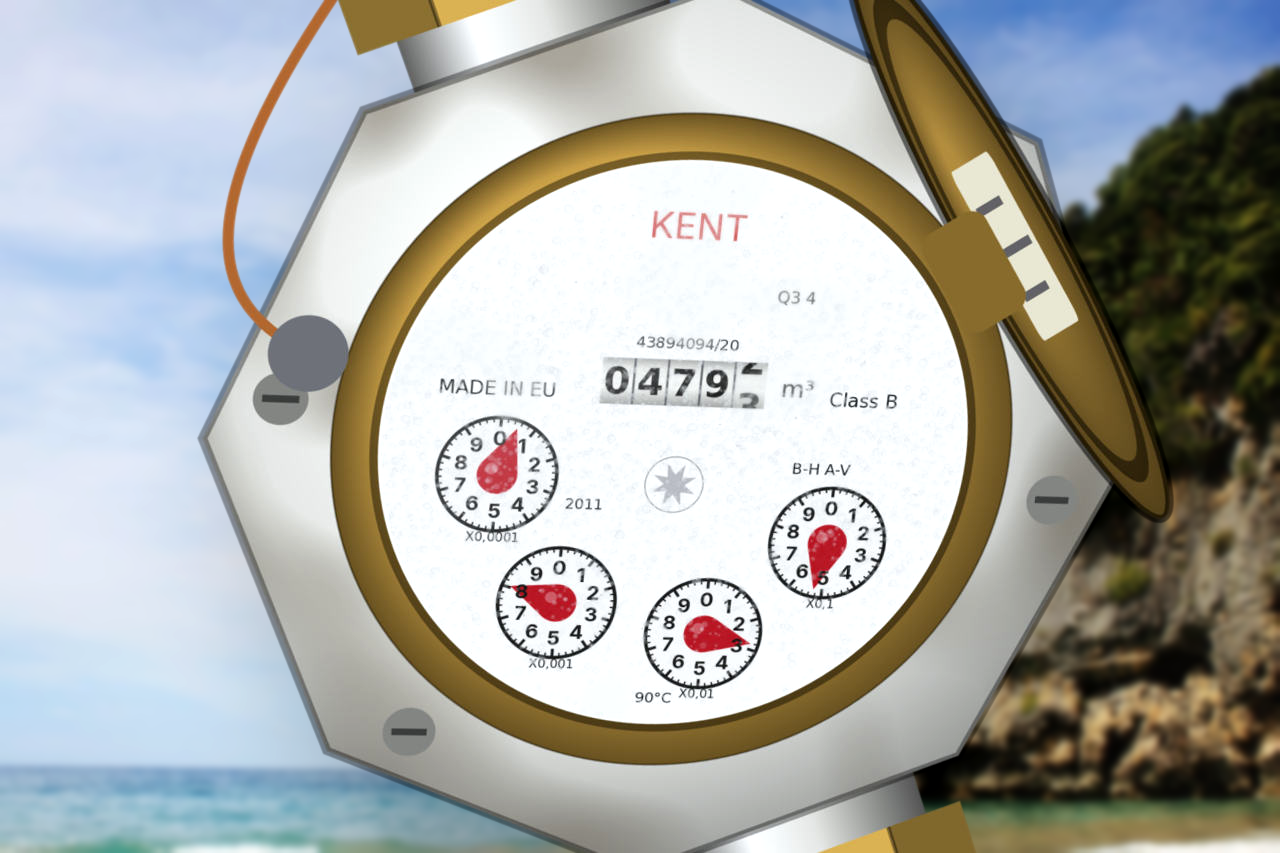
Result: 4792.5280
